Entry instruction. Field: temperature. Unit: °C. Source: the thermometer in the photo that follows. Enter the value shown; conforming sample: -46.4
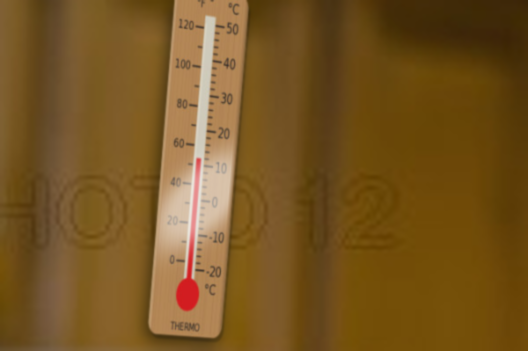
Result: 12
